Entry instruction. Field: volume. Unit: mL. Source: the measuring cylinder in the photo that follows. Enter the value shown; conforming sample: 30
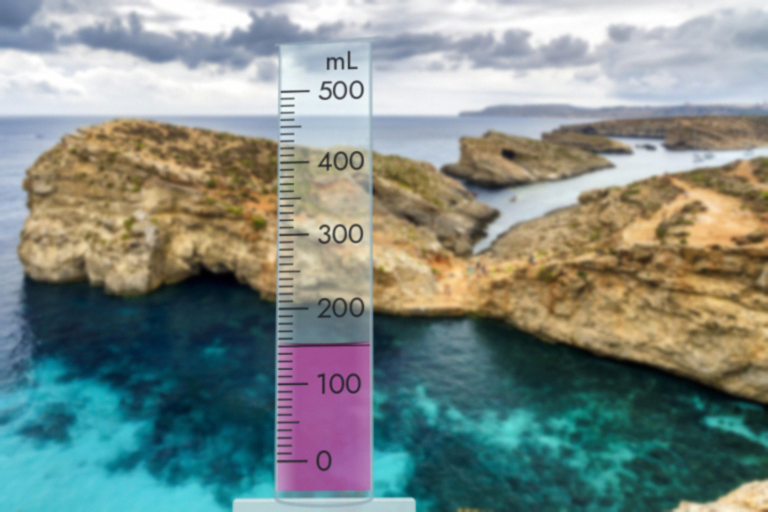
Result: 150
